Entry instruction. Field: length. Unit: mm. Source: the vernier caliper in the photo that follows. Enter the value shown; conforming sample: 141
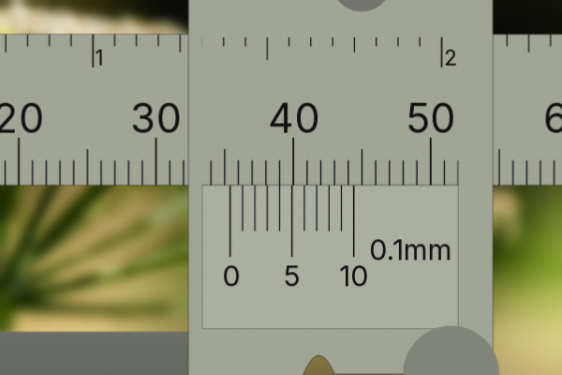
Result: 35.4
